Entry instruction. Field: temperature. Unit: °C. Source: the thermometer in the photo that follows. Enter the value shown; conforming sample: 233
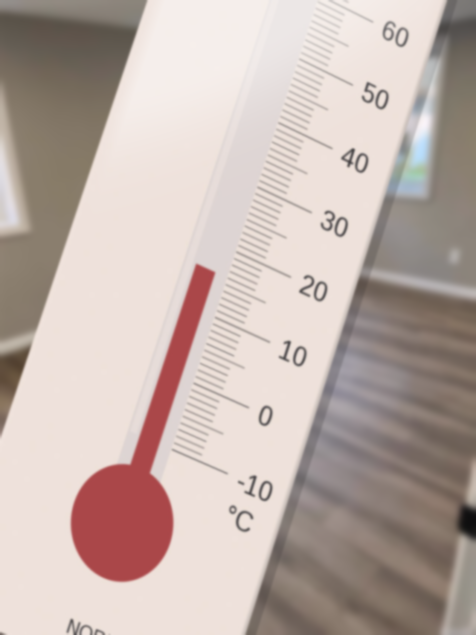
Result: 16
